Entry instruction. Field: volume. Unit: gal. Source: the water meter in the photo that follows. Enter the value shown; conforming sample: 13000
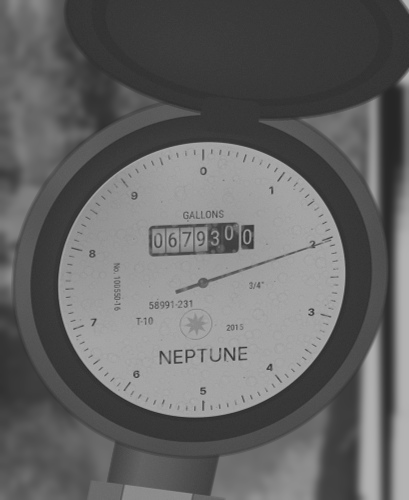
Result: 679302.0
